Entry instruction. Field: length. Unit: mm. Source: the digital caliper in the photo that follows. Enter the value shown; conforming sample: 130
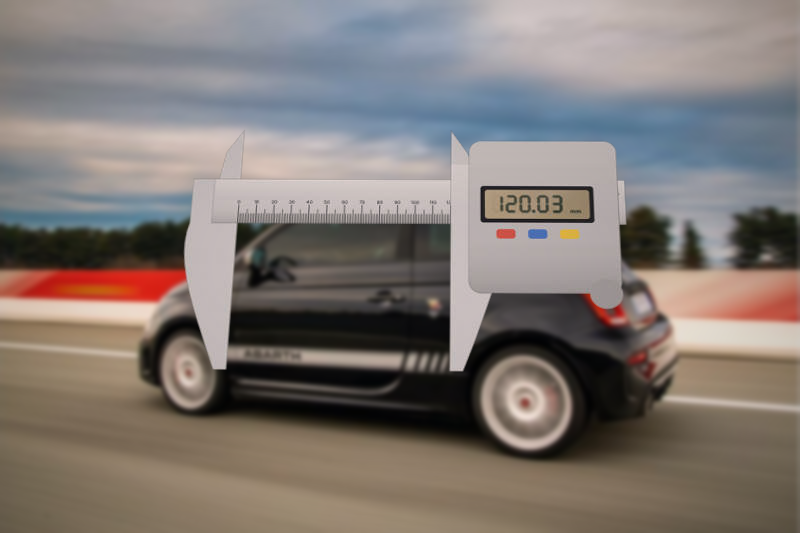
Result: 120.03
